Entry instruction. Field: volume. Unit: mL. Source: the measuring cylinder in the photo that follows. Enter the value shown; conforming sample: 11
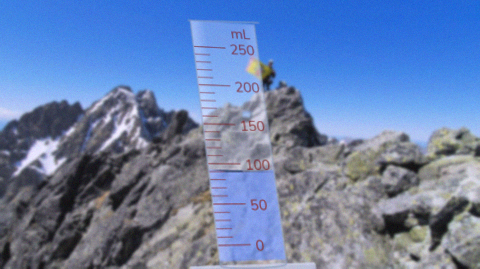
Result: 90
